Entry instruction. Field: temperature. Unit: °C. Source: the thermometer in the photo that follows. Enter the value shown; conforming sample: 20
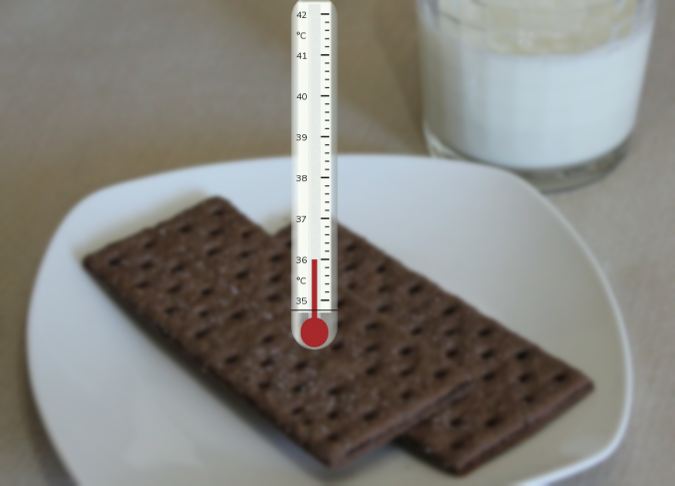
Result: 36
